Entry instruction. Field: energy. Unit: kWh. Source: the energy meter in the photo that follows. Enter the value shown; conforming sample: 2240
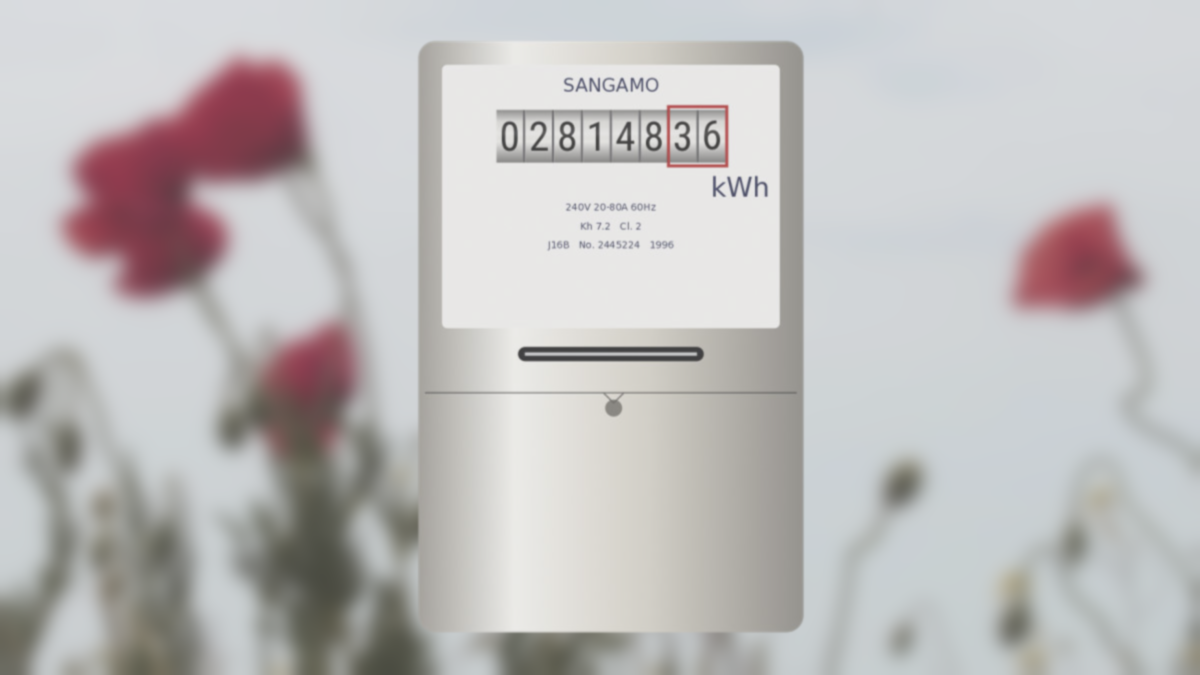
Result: 28148.36
